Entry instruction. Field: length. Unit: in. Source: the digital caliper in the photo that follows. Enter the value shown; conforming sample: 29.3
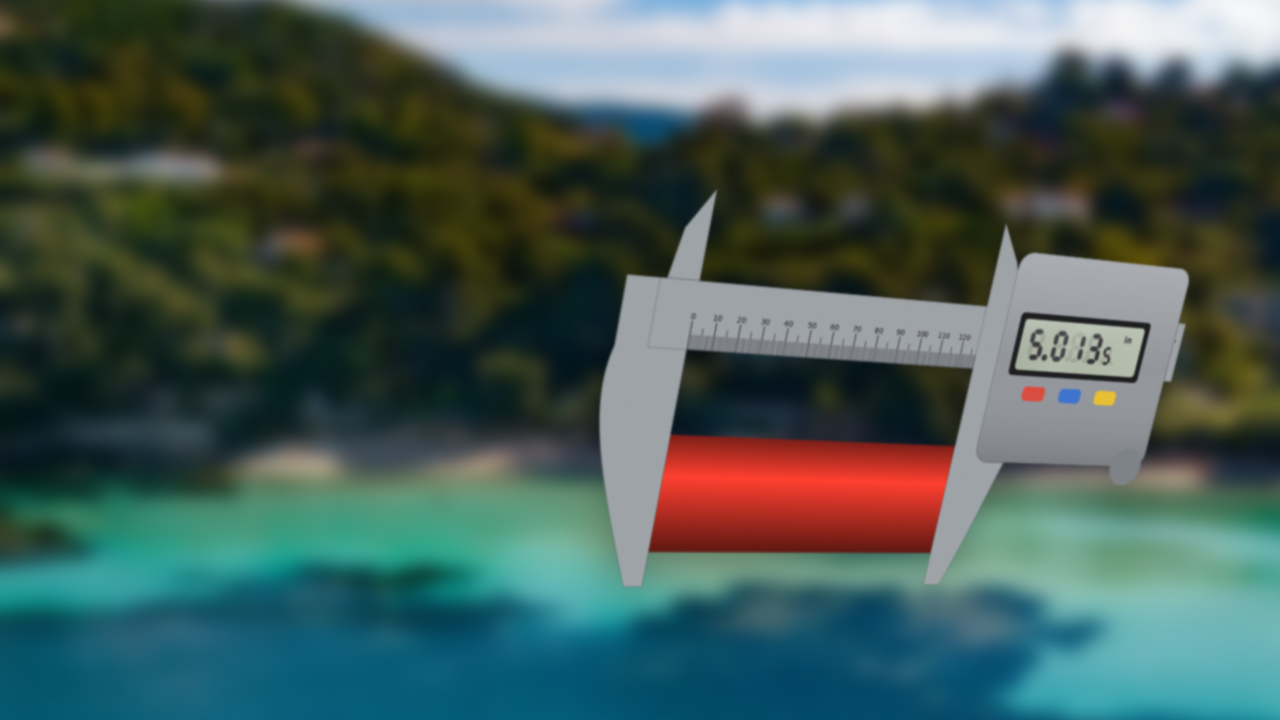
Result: 5.0135
